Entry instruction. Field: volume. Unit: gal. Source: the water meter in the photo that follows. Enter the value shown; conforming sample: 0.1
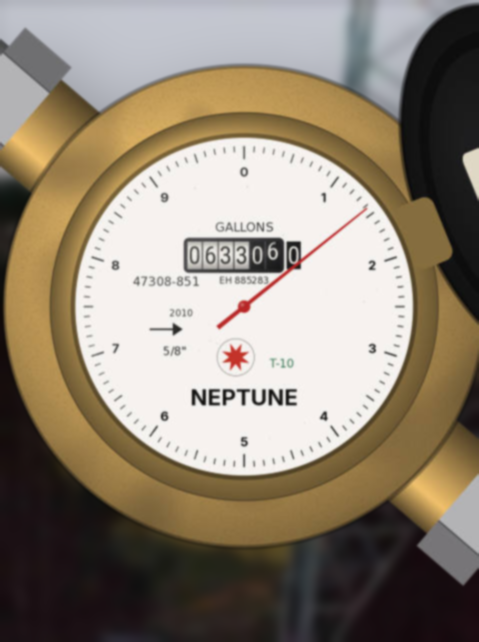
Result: 633061.4
